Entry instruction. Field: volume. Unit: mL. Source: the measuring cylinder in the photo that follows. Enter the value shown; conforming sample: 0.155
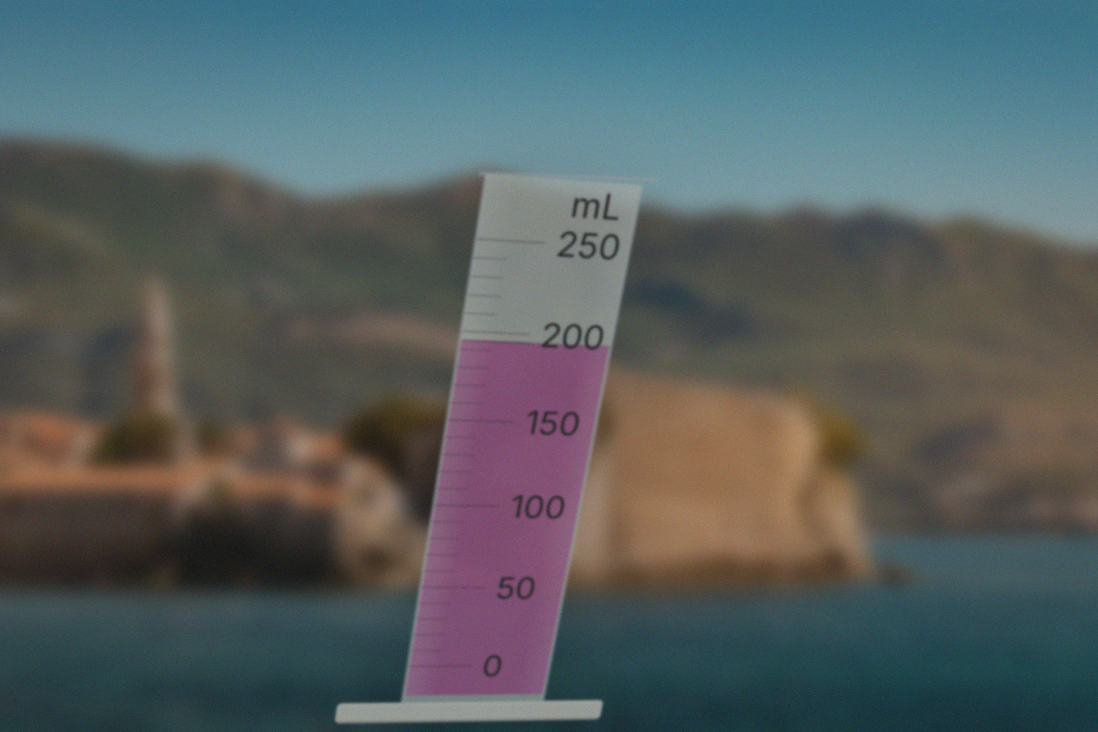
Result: 195
